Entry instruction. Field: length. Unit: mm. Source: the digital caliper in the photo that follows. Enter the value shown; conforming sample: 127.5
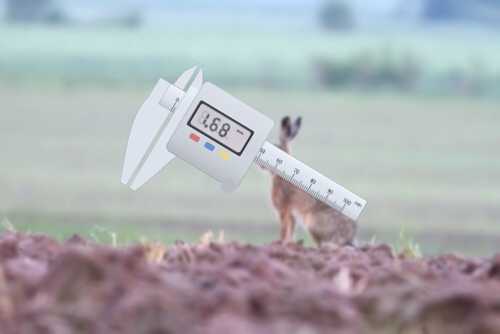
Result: 1.68
